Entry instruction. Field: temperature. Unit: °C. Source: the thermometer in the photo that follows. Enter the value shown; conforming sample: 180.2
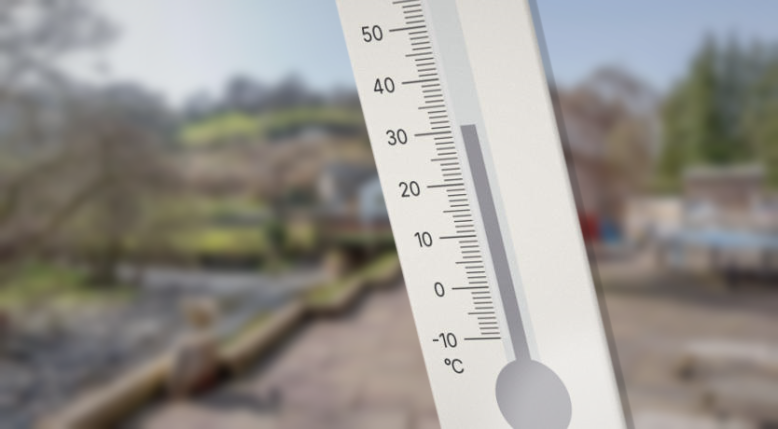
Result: 31
